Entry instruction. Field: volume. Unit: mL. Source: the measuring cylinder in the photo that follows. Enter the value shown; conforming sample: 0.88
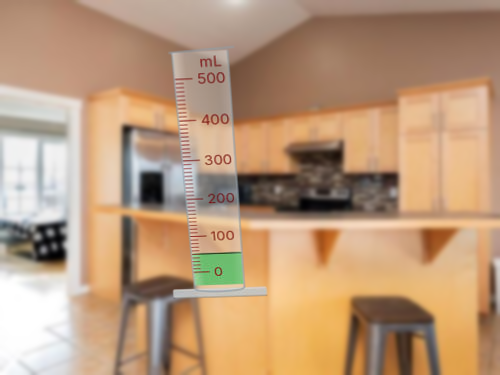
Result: 50
